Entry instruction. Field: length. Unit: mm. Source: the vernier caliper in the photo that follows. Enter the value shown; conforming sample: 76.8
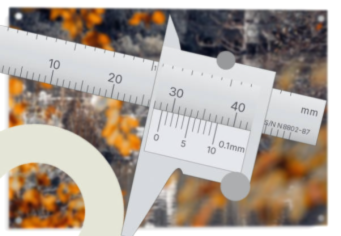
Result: 28.4
